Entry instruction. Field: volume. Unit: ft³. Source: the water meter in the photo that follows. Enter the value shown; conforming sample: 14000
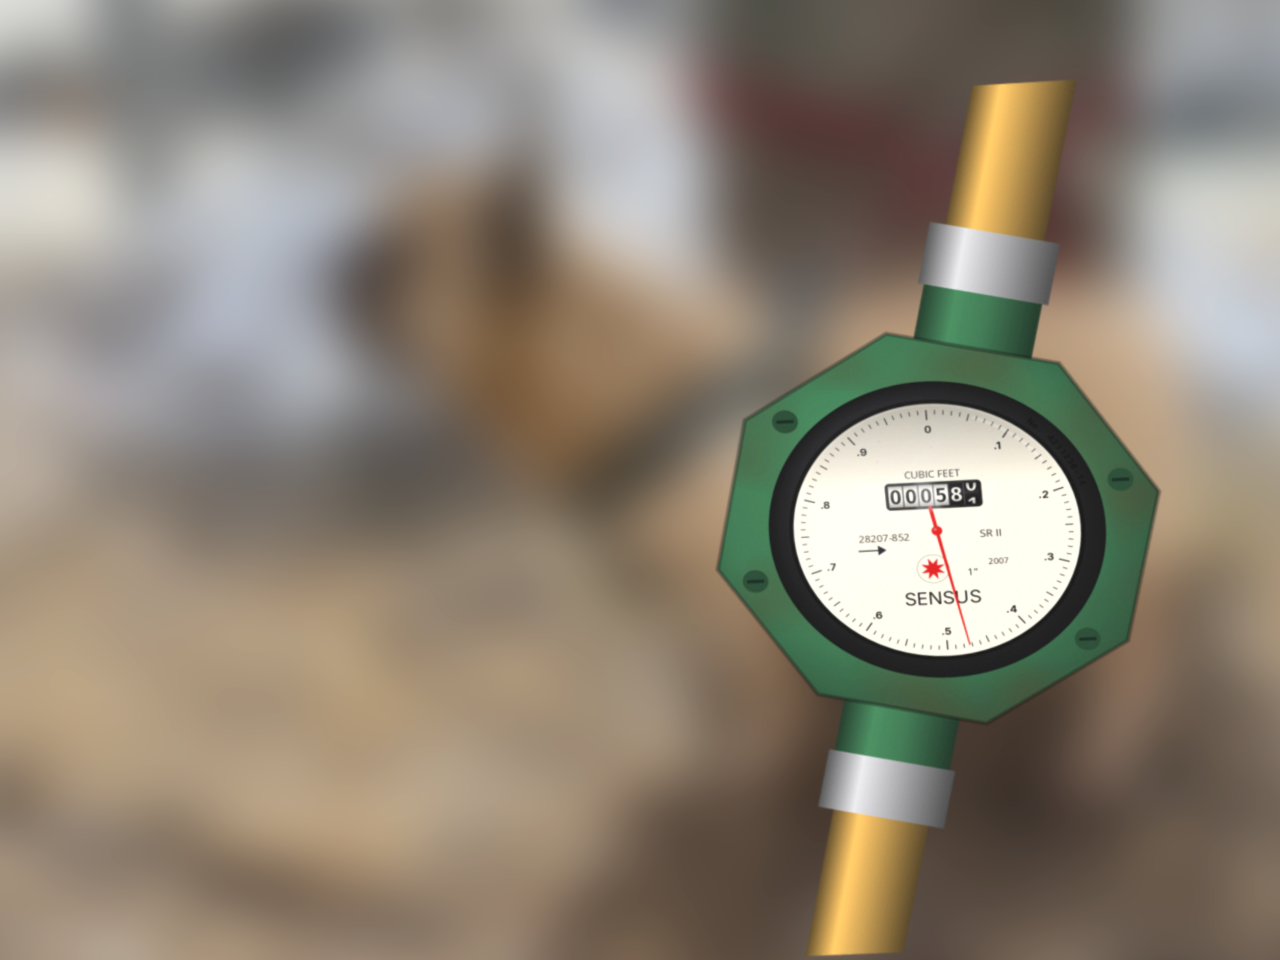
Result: 580.47
